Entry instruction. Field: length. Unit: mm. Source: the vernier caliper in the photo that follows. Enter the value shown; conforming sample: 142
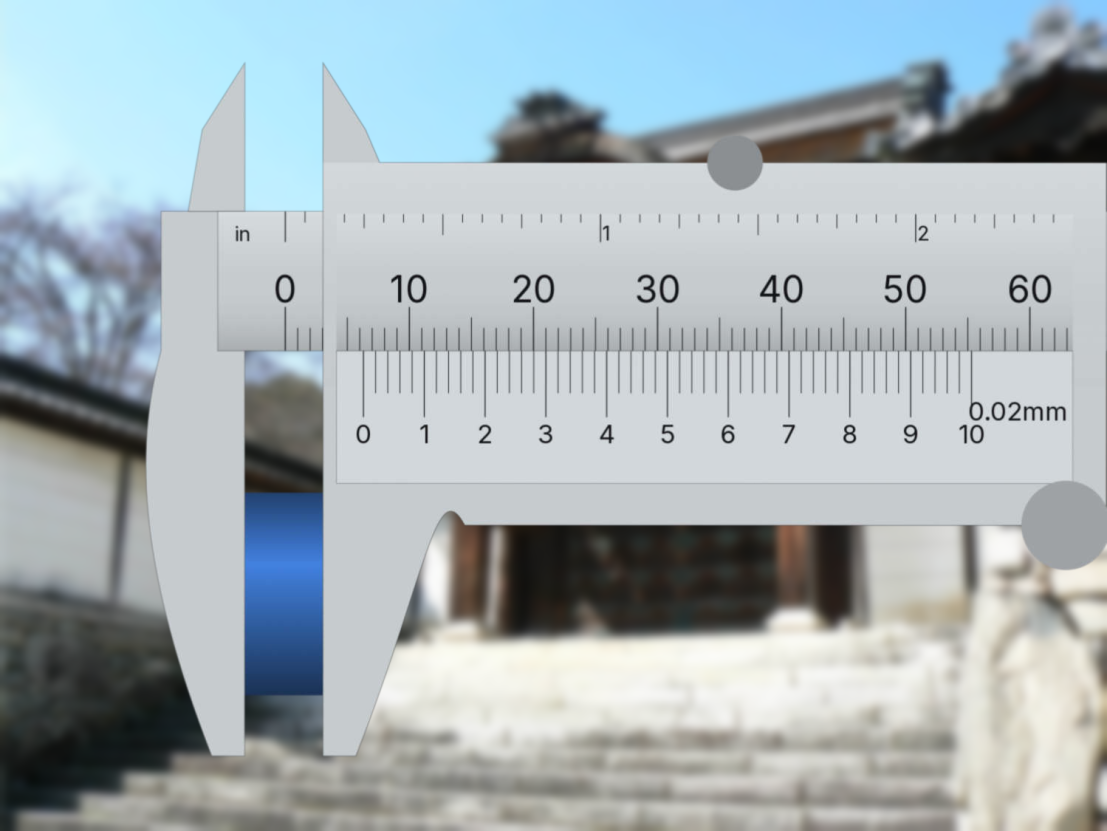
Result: 6.3
